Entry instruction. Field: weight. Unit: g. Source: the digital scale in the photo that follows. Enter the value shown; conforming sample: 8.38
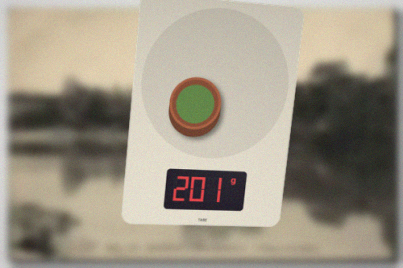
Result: 201
